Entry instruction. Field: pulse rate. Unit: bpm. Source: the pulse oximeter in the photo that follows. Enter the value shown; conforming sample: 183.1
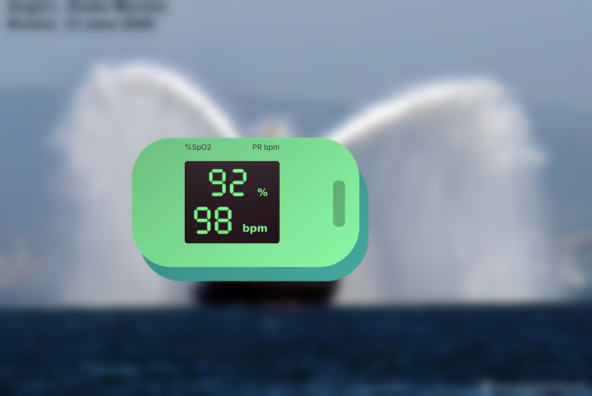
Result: 98
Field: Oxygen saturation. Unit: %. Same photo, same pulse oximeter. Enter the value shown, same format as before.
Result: 92
